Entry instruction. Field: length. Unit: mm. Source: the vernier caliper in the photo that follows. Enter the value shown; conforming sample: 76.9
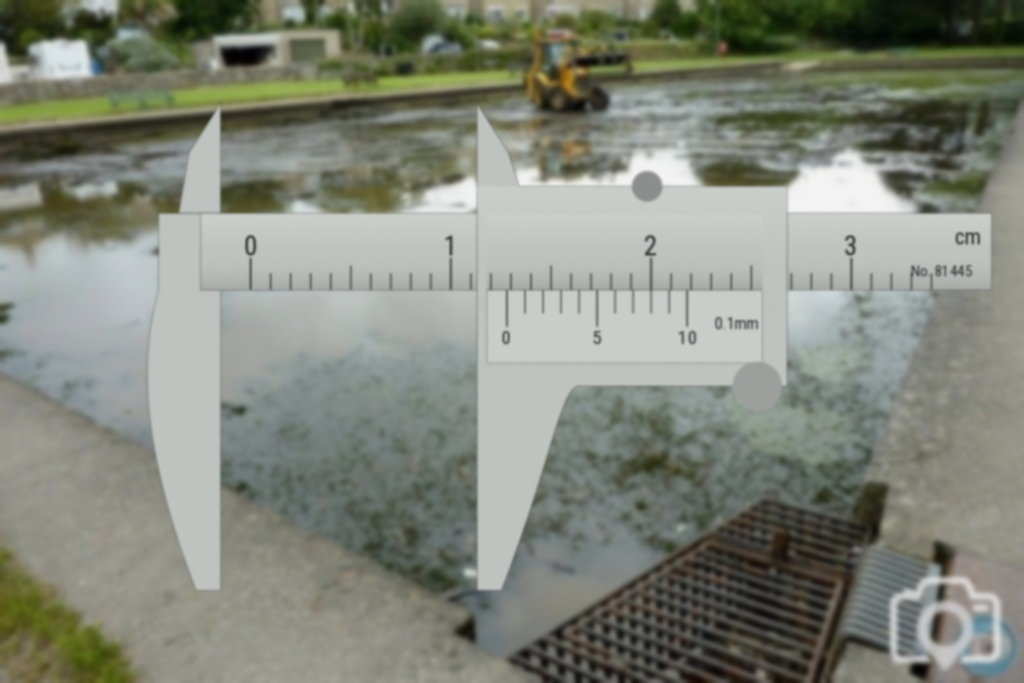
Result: 12.8
